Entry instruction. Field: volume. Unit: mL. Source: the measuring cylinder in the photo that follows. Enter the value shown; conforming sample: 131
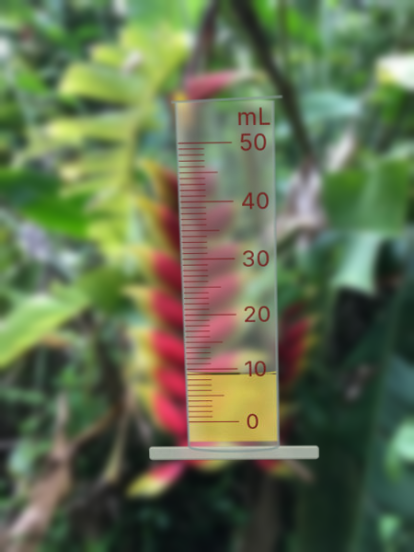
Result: 9
